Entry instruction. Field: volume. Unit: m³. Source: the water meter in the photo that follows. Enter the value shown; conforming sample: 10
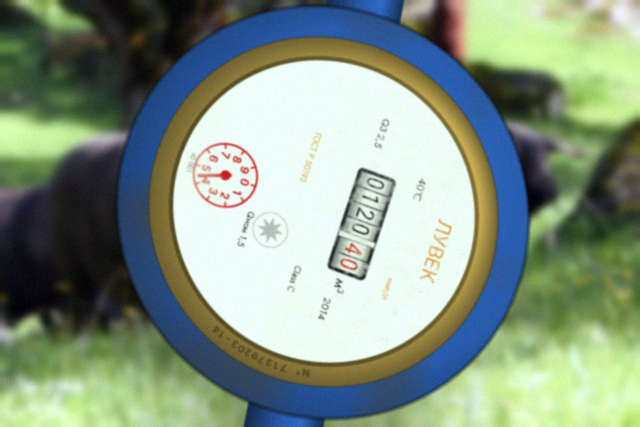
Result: 120.404
